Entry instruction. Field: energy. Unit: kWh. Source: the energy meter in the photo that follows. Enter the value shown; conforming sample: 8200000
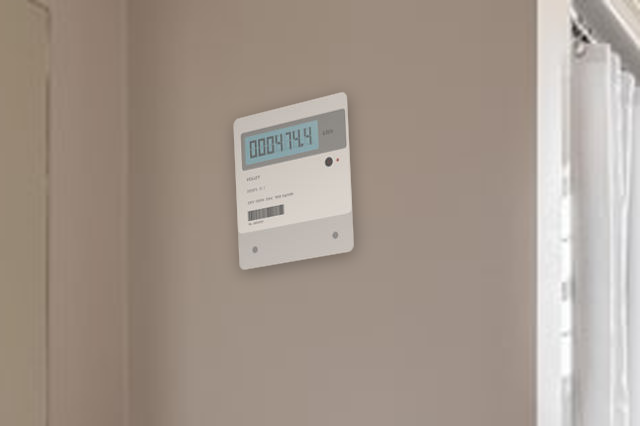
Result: 474.4
